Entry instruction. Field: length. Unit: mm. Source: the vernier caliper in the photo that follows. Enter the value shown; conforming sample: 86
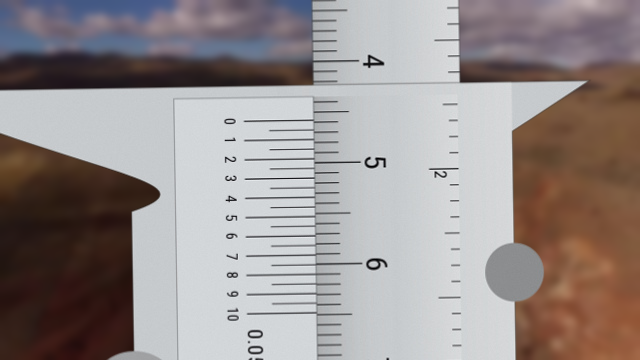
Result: 45.8
